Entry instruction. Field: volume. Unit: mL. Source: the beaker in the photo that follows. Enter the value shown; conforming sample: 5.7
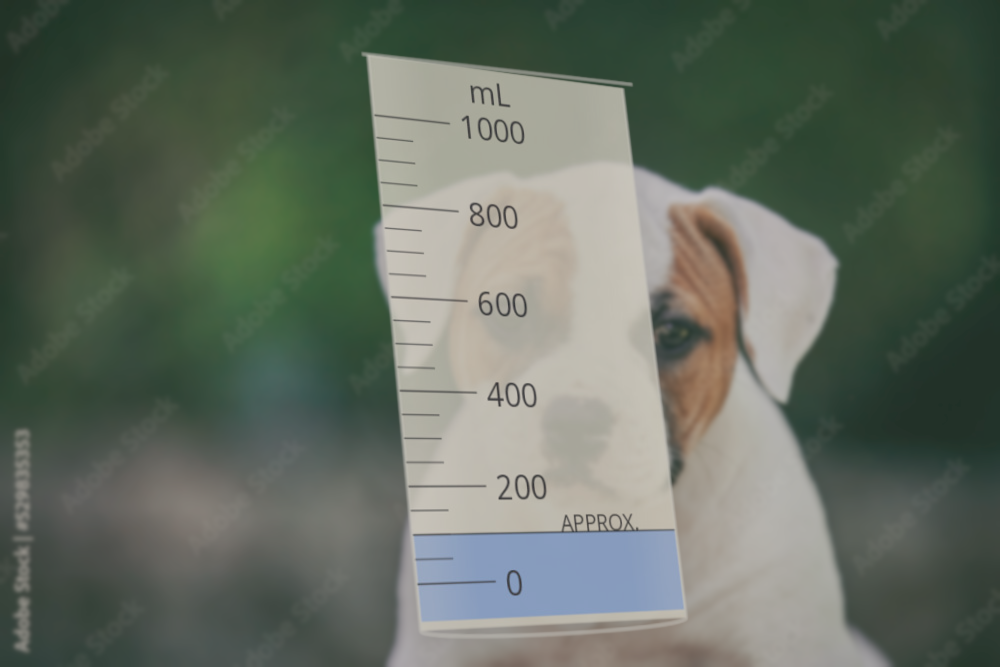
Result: 100
